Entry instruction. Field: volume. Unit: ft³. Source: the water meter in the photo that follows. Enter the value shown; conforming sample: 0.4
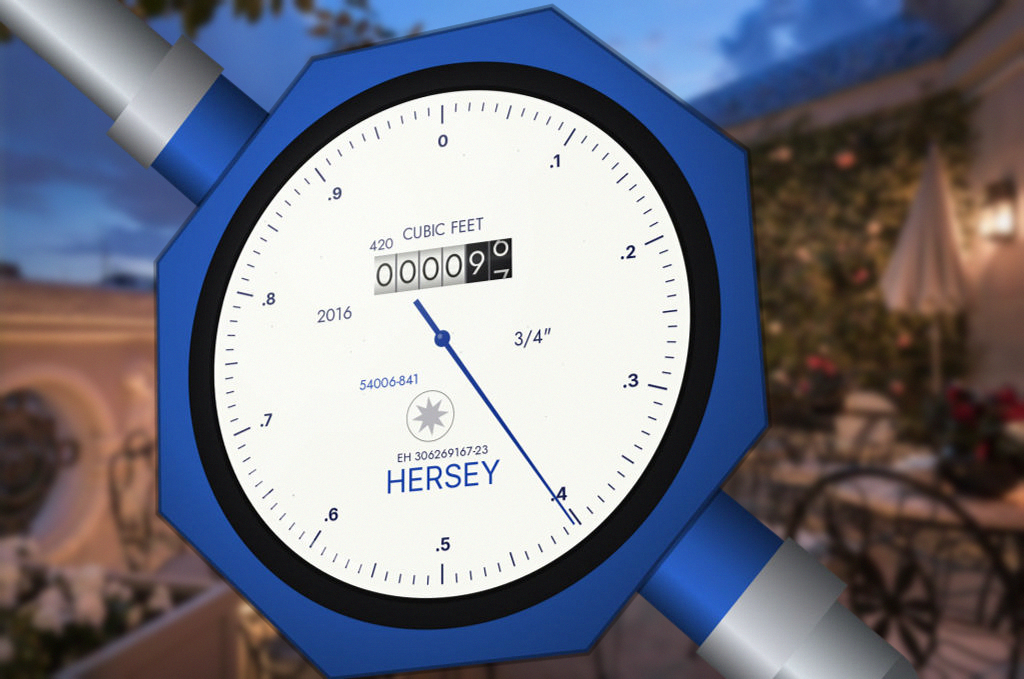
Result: 96.40
